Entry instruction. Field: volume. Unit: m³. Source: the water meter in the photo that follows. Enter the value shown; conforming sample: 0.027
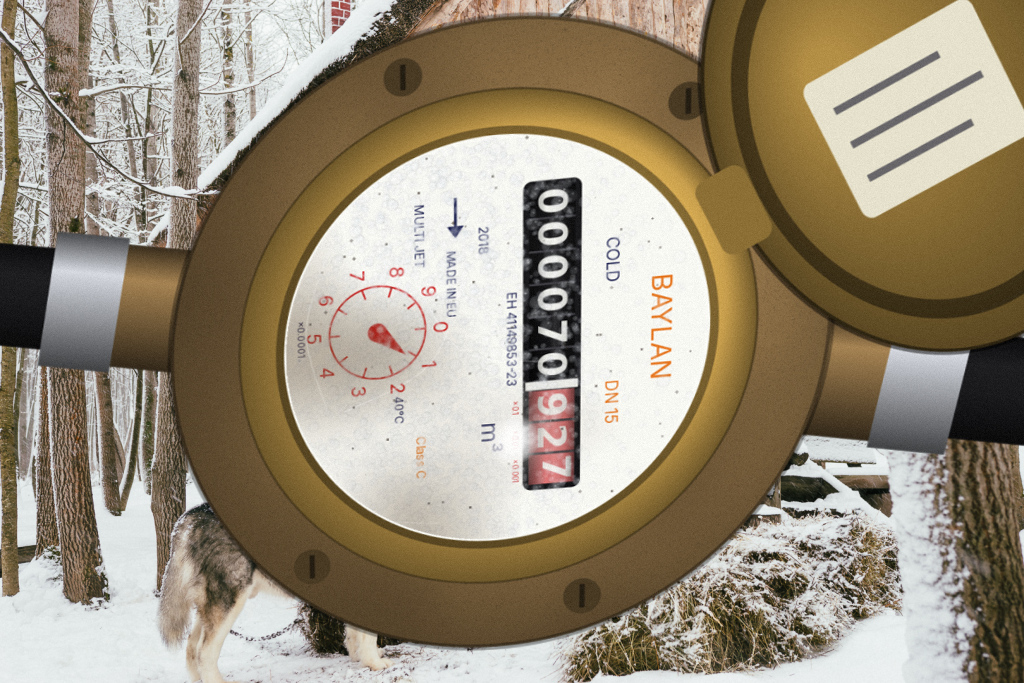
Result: 70.9271
